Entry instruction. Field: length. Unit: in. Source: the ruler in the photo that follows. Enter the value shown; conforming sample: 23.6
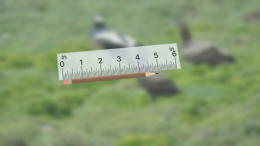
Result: 5
